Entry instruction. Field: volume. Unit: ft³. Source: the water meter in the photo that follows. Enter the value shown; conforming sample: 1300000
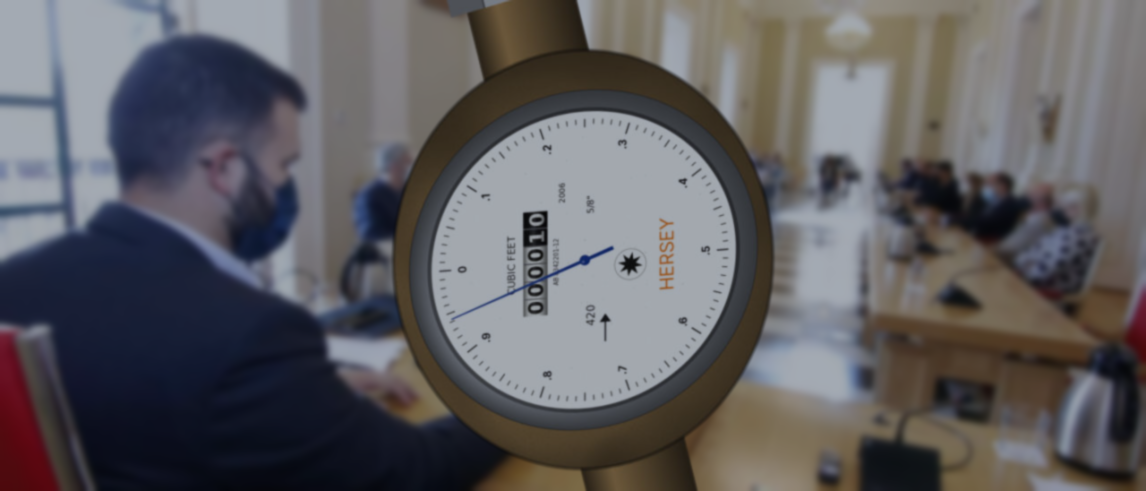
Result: 9.94
